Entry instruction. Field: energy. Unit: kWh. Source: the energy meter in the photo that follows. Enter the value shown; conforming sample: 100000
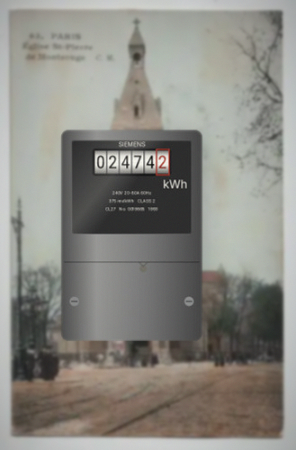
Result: 2474.2
